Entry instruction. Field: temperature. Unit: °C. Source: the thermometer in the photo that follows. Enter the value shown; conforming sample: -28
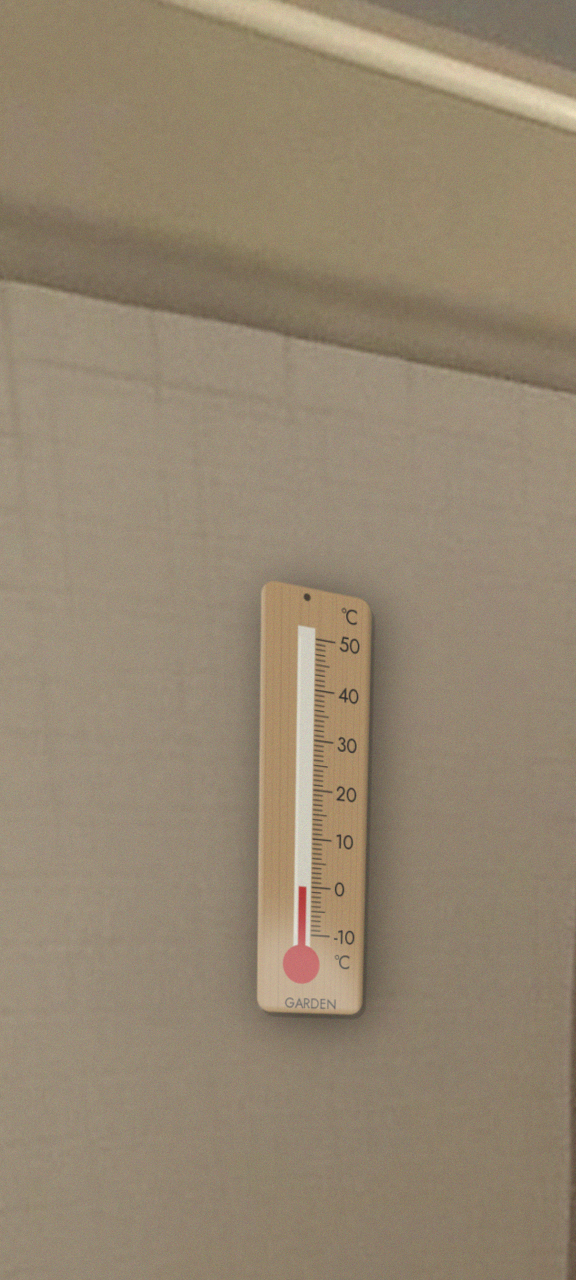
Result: 0
